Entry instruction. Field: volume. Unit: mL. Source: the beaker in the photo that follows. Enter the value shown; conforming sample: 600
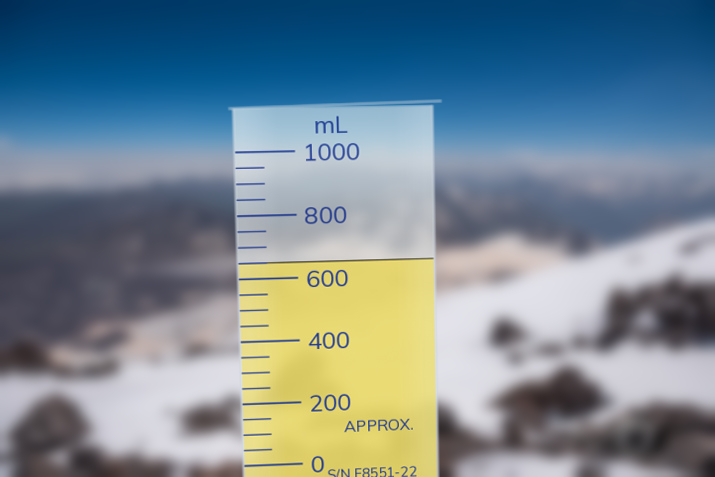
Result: 650
